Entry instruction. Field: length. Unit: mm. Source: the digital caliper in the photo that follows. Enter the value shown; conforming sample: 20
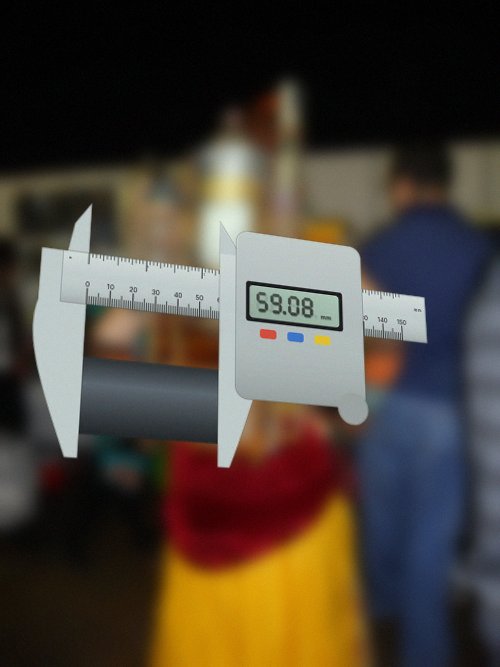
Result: 59.08
